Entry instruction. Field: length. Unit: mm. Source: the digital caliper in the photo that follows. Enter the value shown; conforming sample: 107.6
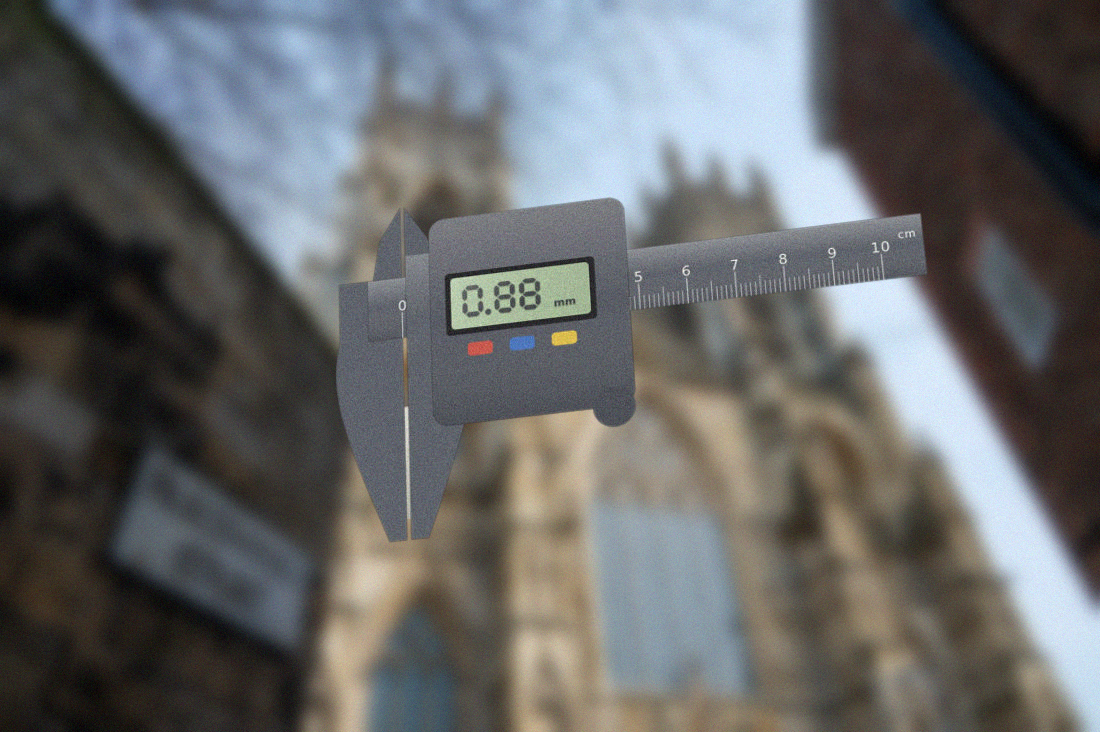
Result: 0.88
